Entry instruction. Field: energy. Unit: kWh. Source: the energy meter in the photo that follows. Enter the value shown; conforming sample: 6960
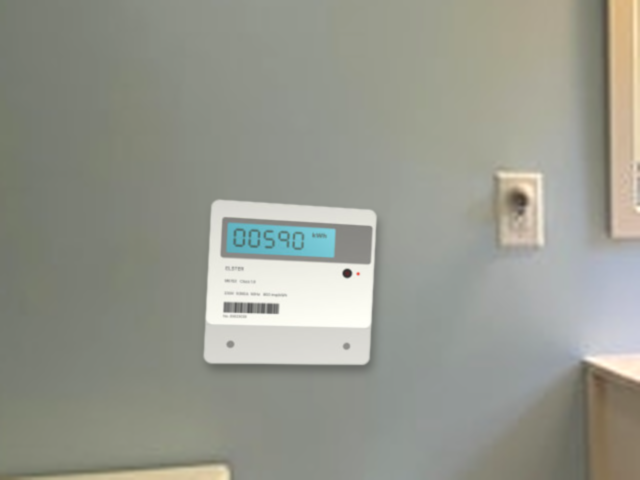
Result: 590
